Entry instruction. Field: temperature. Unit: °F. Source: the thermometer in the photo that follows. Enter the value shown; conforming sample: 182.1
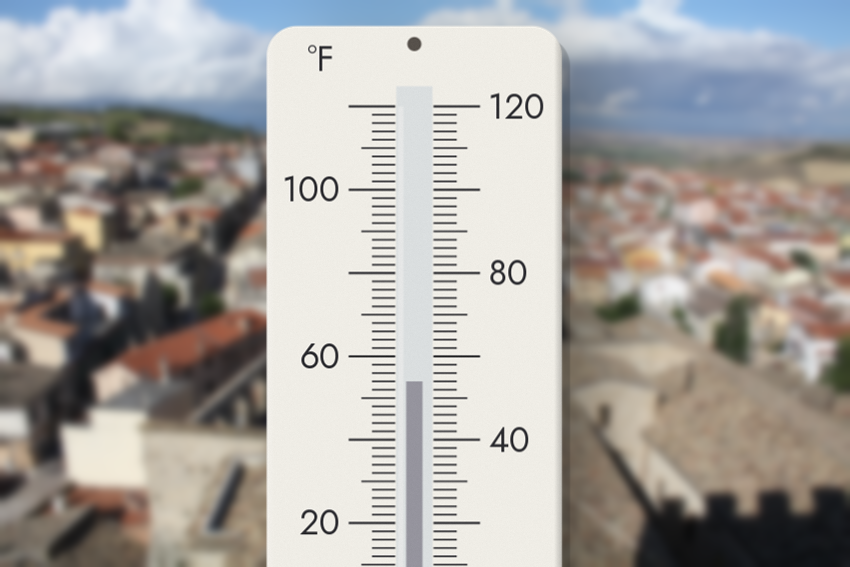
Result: 54
